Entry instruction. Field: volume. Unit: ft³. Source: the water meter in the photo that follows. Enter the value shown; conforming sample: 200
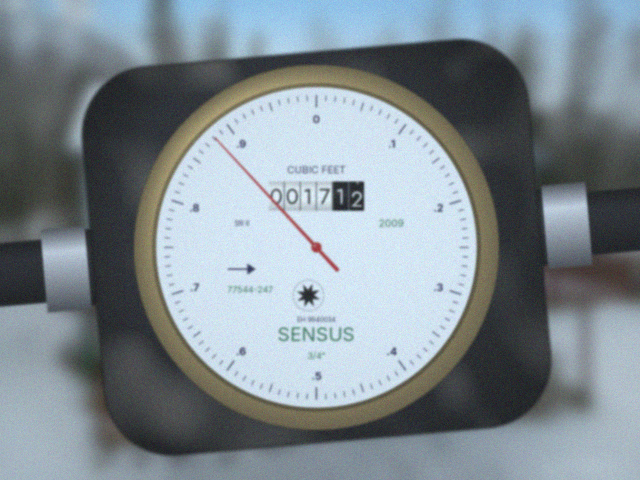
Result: 1711.88
